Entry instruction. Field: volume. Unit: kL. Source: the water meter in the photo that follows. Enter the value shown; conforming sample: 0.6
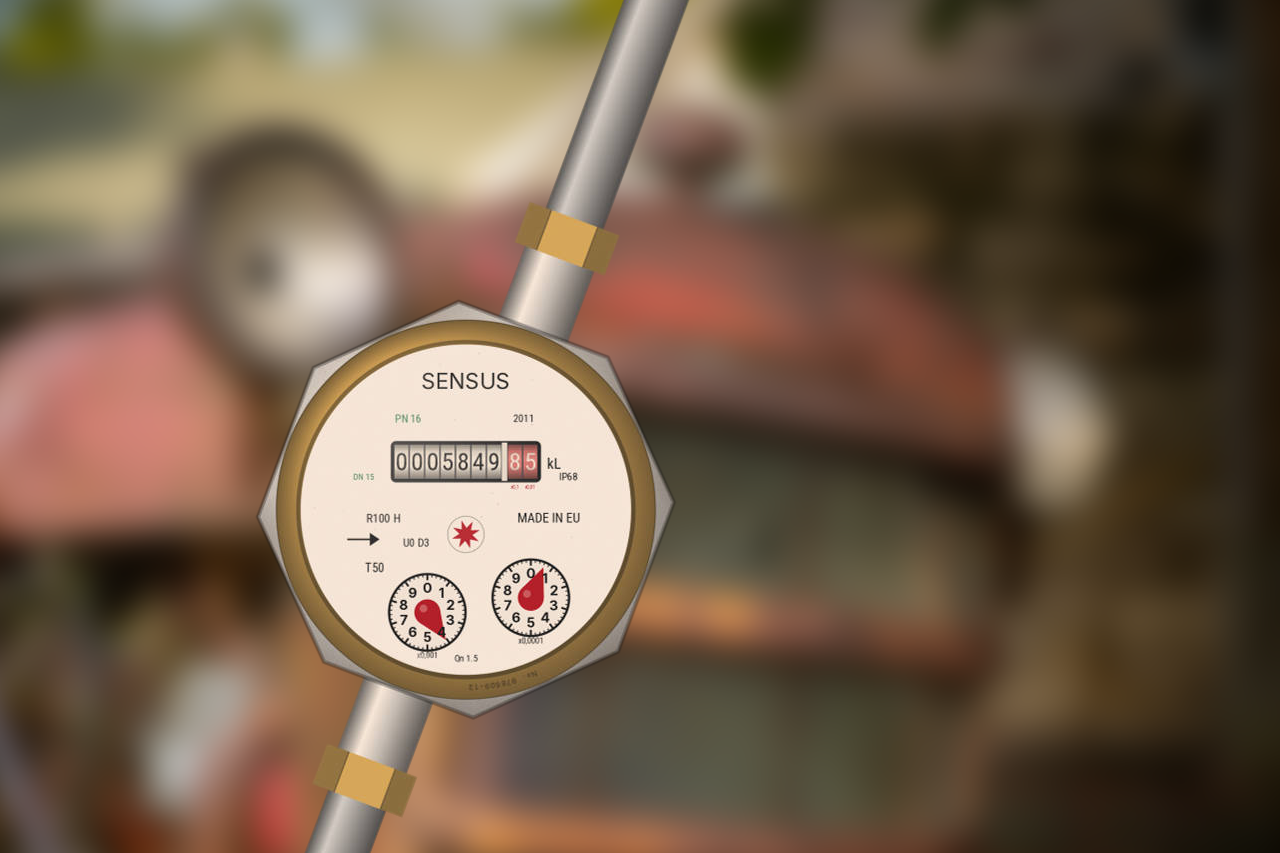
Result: 5849.8540
